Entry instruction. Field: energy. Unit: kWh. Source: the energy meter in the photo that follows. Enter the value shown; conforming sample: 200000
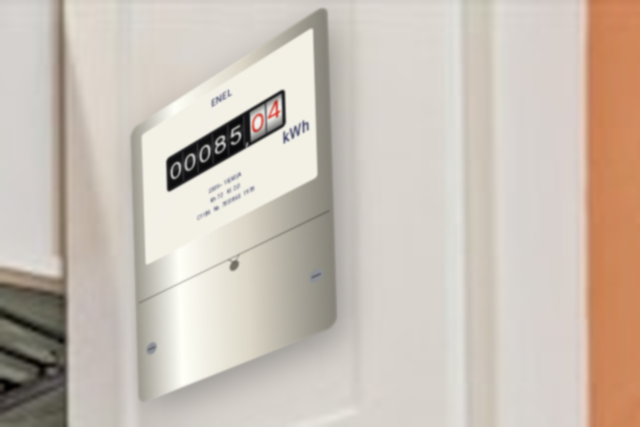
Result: 85.04
